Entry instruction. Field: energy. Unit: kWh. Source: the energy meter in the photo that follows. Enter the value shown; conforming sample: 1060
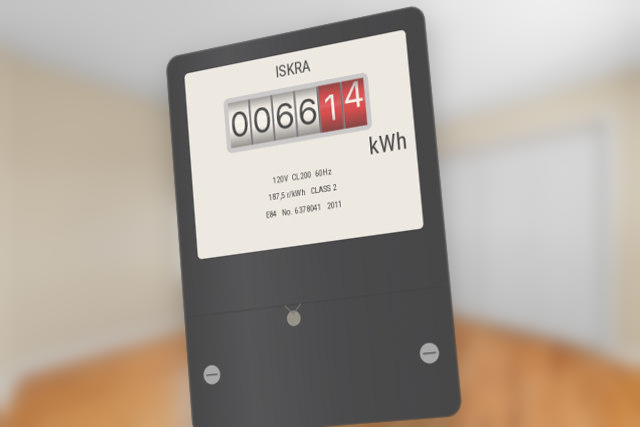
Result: 66.14
